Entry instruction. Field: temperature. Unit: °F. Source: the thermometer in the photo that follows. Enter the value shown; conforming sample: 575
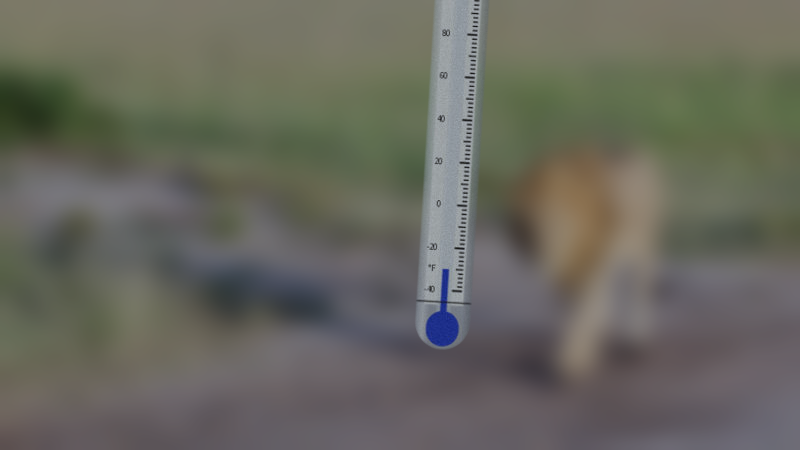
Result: -30
